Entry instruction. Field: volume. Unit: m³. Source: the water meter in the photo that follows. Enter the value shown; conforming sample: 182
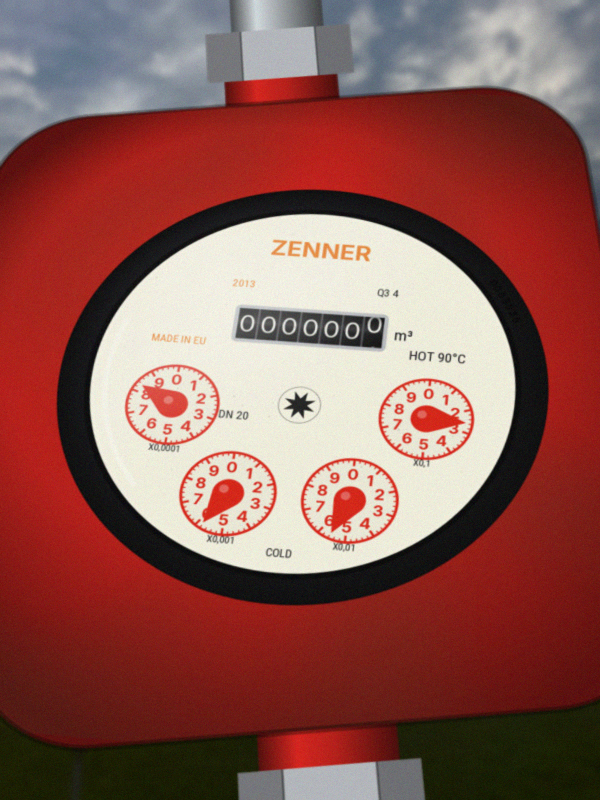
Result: 0.2558
